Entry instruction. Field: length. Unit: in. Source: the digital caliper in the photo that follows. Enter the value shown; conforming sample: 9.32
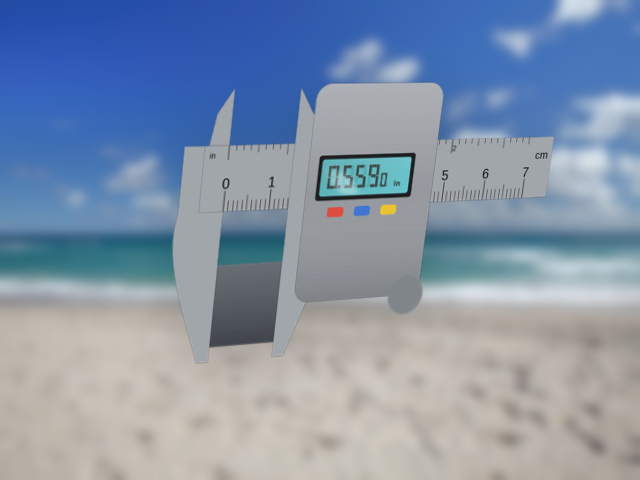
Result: 0.5590
